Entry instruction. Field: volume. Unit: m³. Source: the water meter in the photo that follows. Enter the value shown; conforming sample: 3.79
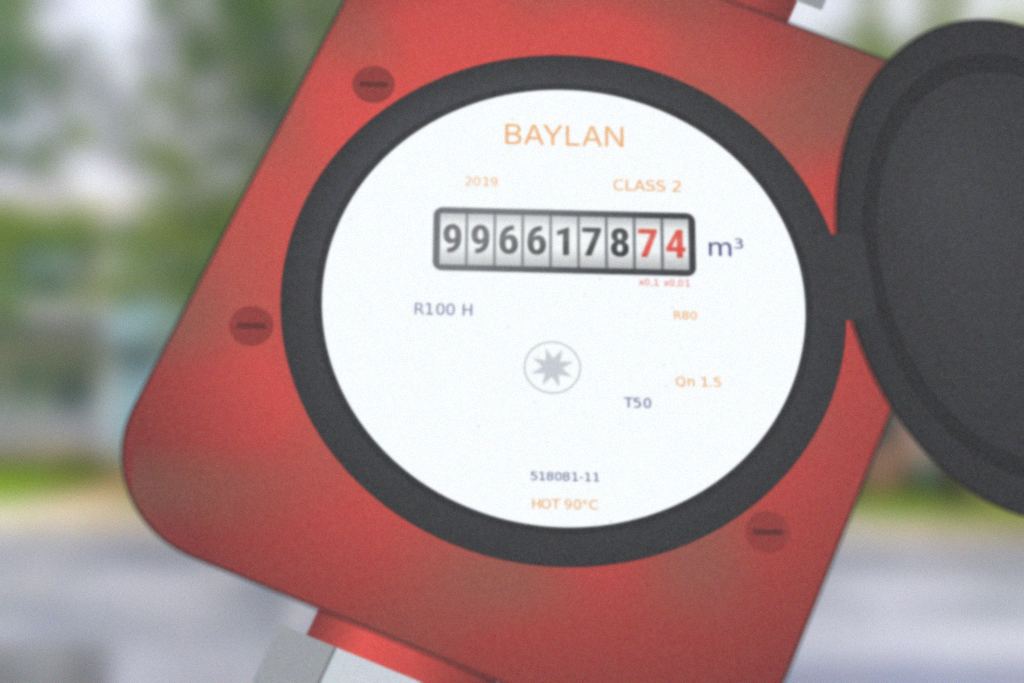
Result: 9966178.74
